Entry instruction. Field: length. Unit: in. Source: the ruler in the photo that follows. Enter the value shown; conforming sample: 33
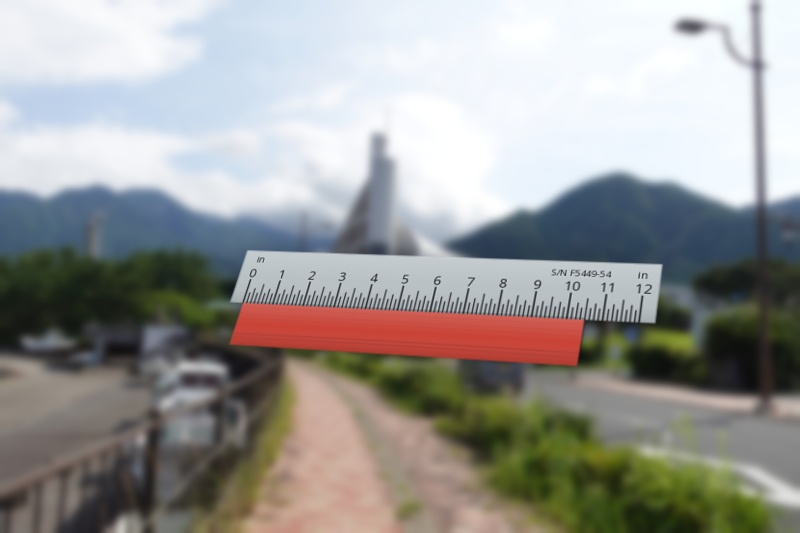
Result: 10.5
